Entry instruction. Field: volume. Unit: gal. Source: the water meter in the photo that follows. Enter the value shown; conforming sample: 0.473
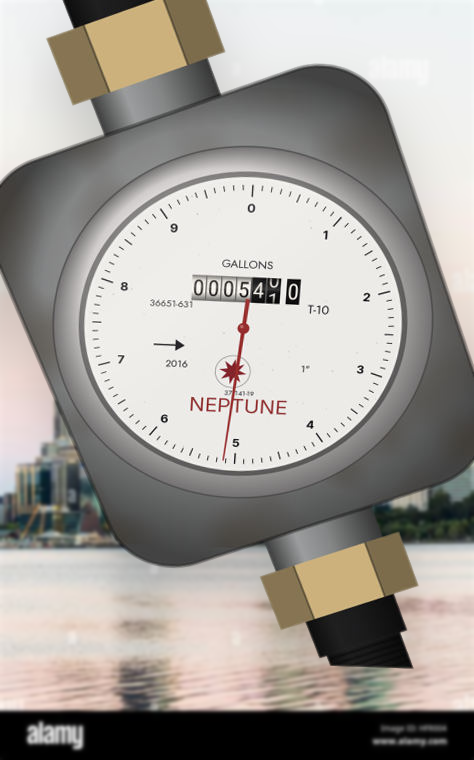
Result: 5405.1
